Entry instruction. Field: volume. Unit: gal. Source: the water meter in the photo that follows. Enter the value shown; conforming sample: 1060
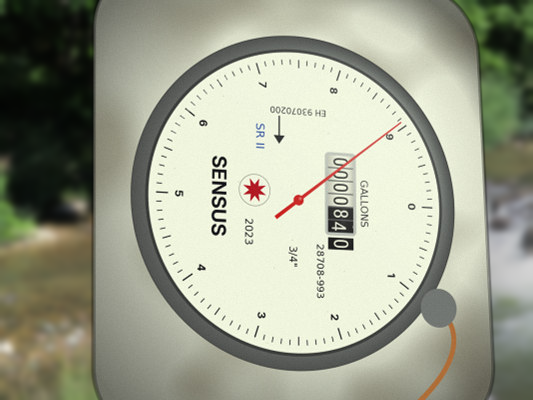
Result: 838.9
